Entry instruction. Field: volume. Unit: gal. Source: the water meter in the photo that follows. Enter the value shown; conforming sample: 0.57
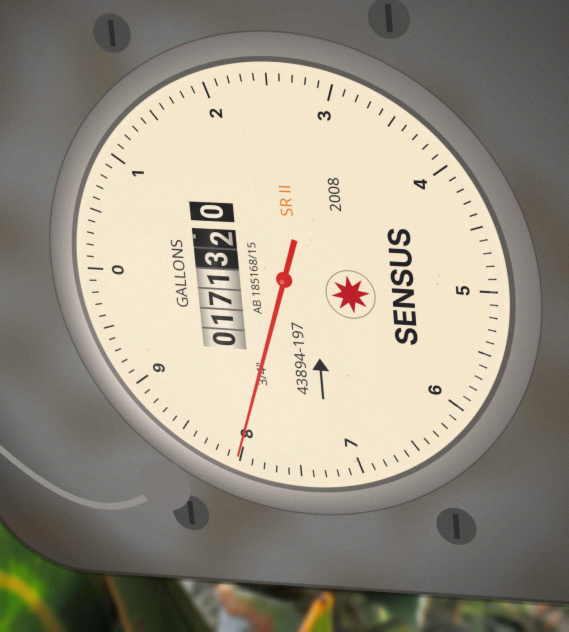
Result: 171318.0
